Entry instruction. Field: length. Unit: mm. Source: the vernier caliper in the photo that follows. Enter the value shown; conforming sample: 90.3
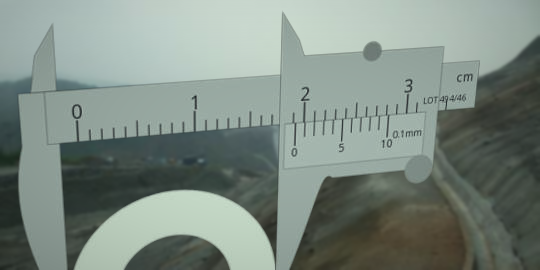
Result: 19.2
